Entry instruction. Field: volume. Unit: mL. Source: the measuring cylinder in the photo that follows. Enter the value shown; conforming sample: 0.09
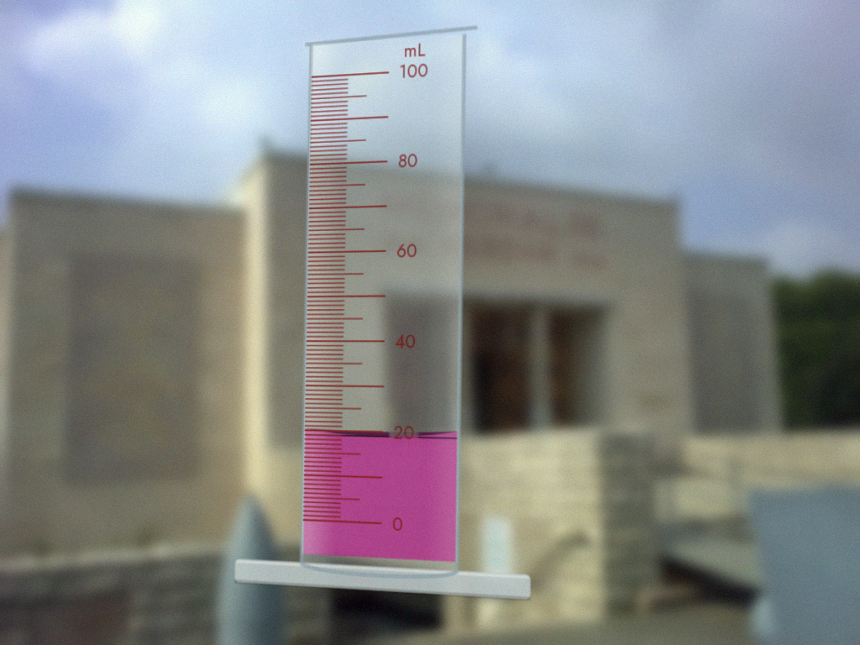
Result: 19
